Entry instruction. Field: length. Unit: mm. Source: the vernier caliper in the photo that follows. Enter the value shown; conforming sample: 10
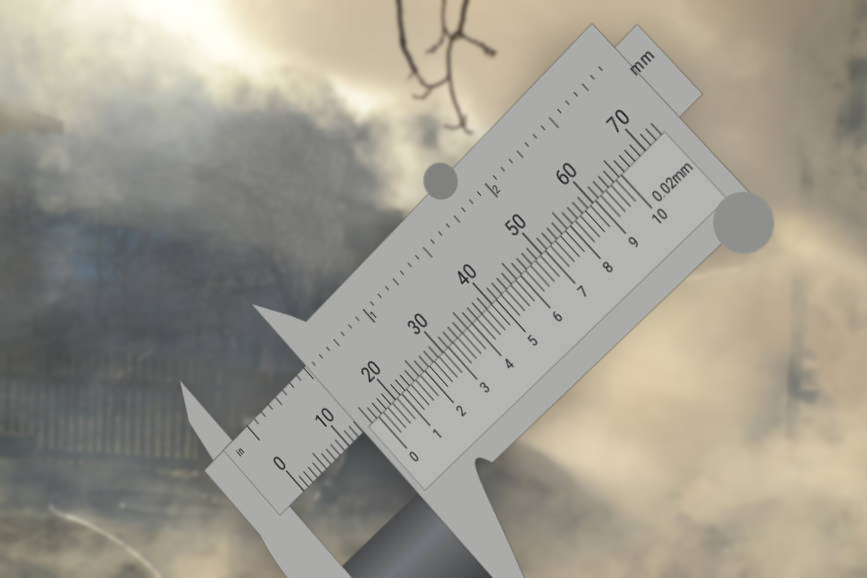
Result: 16.4
